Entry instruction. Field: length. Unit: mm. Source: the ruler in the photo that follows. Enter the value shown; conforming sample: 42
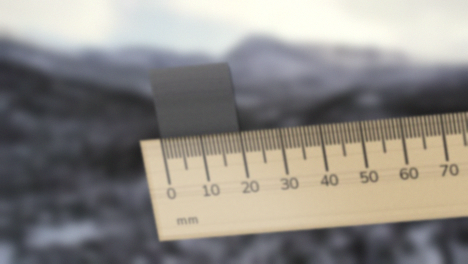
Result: 20
